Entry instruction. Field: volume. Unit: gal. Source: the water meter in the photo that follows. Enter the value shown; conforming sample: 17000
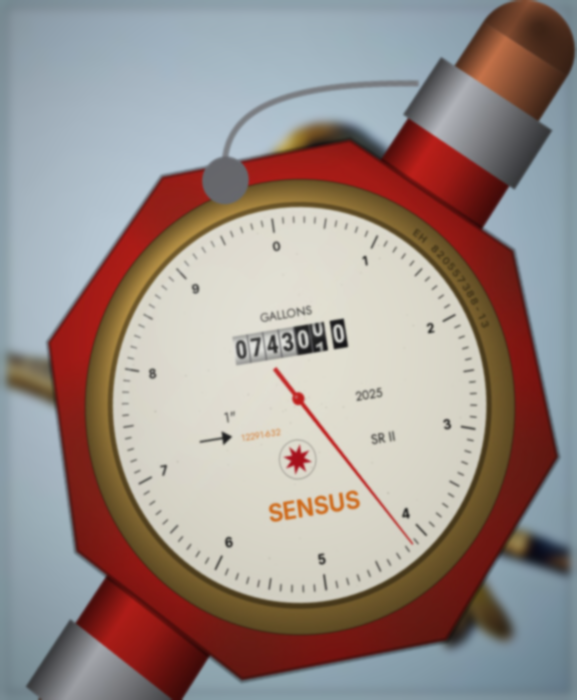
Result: 743004.1
